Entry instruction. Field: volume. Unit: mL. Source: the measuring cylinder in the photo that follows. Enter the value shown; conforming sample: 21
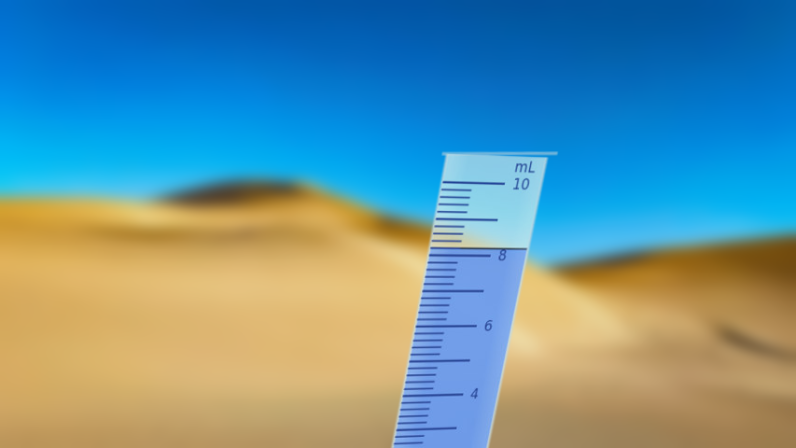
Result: 8.2
